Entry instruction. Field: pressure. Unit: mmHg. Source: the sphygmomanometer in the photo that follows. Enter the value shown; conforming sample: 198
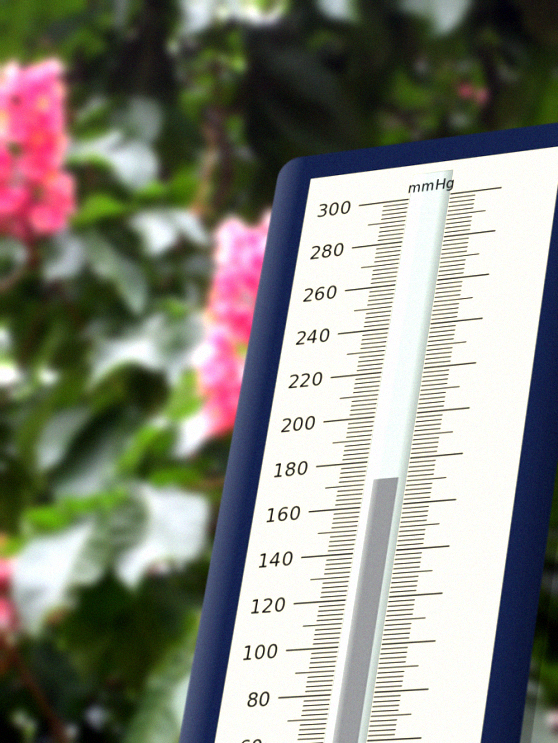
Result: 172
